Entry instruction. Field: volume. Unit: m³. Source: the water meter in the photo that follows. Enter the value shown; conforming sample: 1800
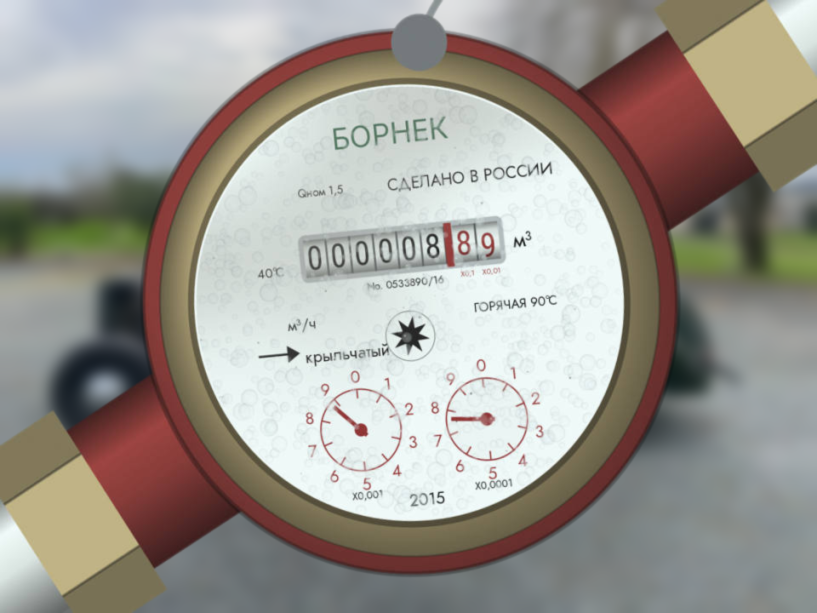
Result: 8.8887
